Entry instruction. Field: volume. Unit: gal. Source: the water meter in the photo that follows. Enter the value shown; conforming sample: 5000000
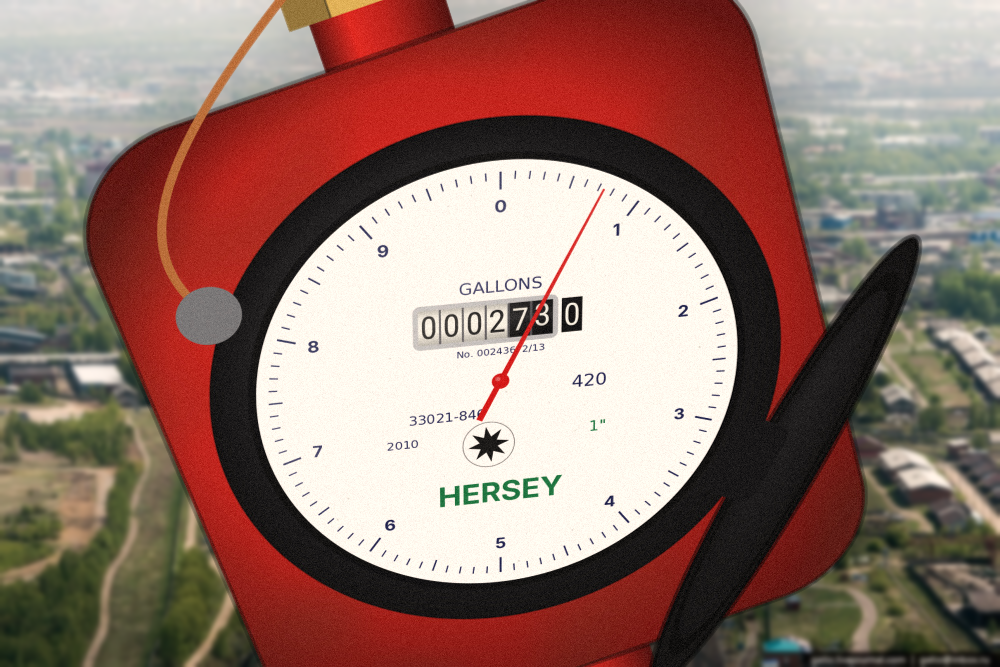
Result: 2730.7
